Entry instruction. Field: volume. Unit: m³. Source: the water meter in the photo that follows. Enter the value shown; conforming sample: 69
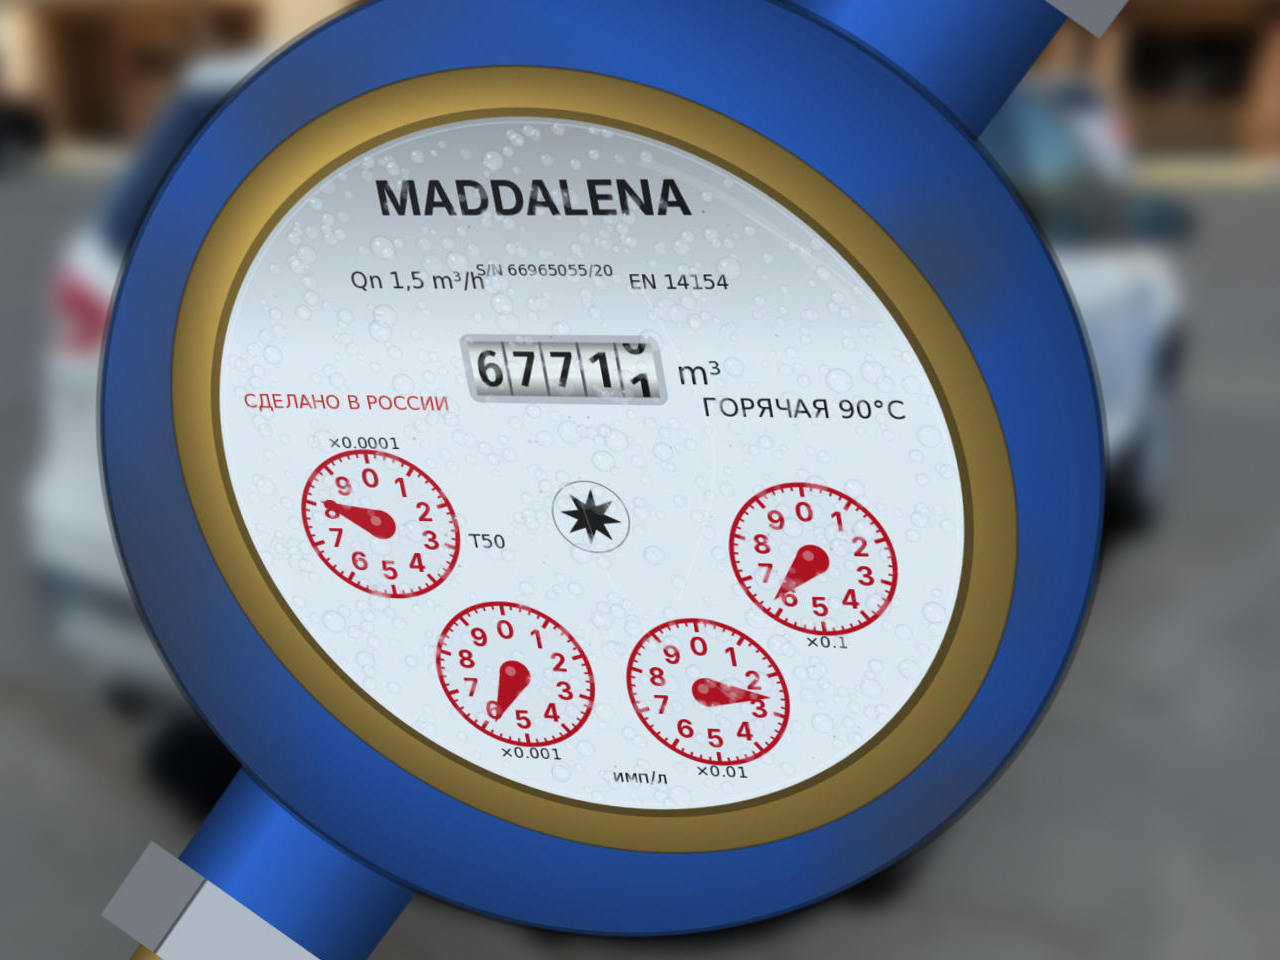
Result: 67710.6258
